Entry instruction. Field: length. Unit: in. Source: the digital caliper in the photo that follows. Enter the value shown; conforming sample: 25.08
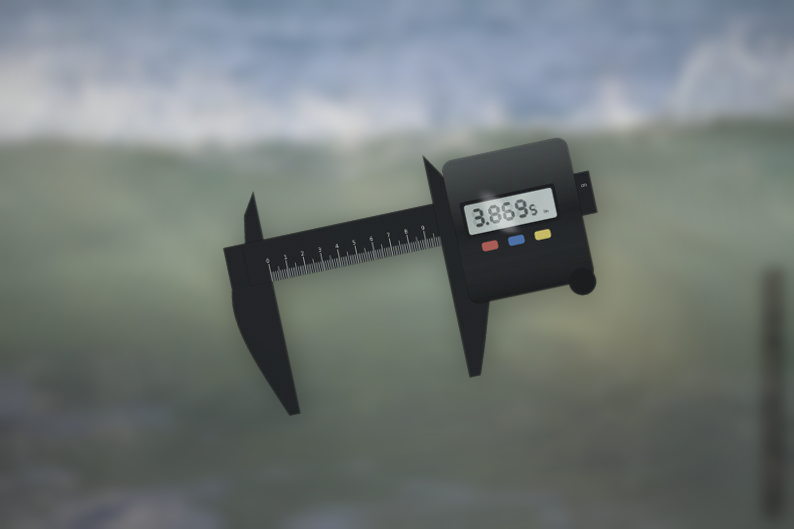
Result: 3.8695
